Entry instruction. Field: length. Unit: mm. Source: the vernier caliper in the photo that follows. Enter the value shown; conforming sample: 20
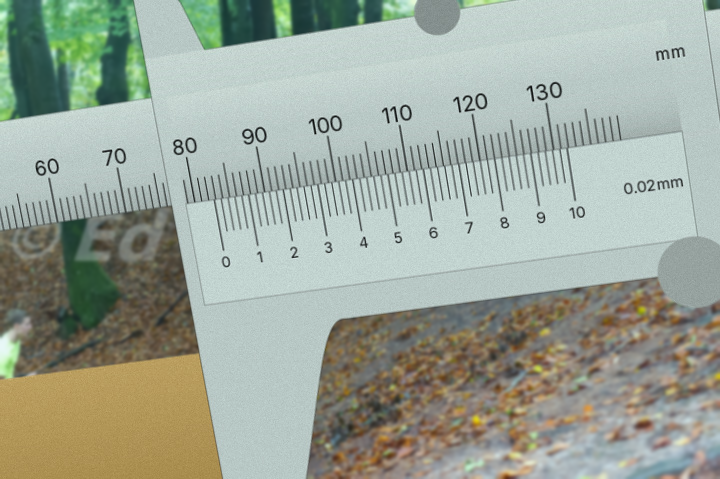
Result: 82.8
